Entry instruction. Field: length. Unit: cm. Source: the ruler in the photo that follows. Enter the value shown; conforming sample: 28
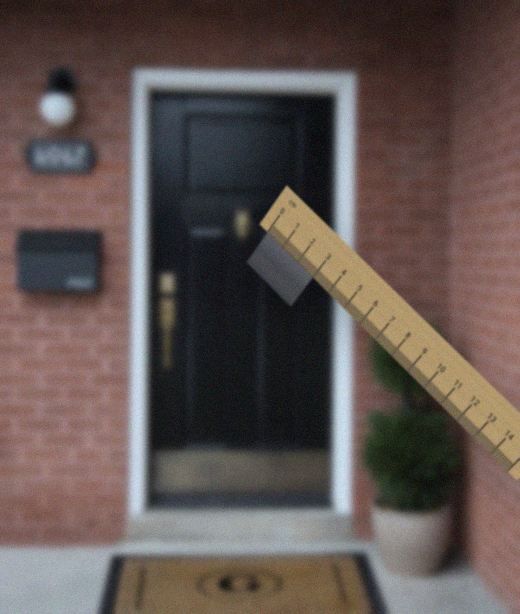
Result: 3
